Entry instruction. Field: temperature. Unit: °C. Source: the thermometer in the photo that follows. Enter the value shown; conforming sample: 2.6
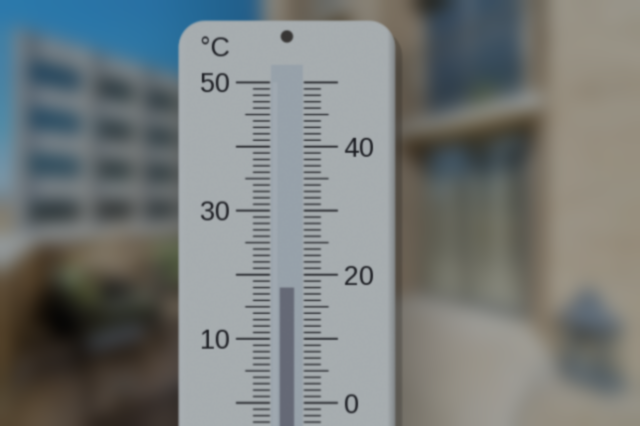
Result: 18
